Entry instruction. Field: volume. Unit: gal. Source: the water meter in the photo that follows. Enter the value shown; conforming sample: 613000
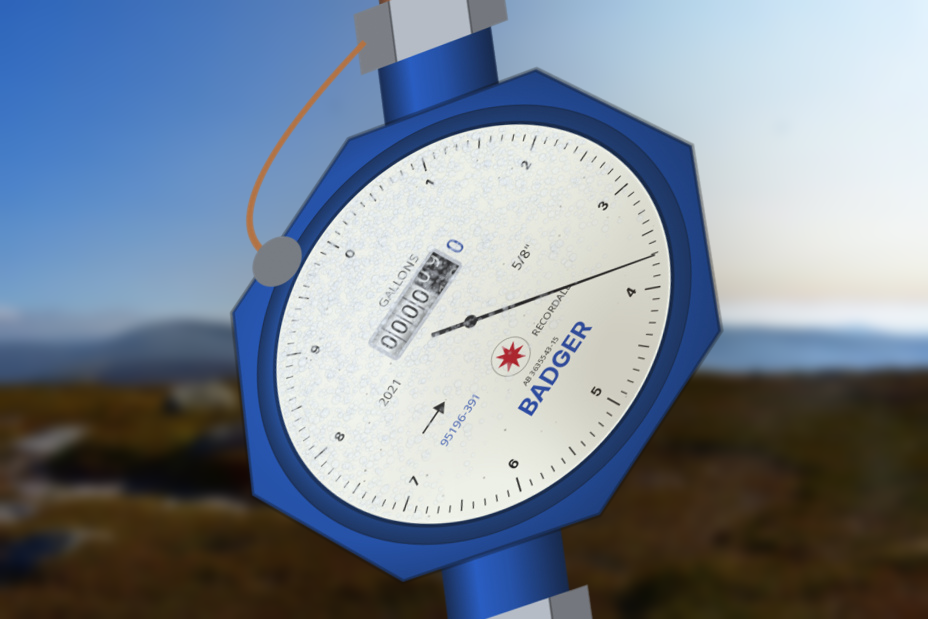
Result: 93.7
